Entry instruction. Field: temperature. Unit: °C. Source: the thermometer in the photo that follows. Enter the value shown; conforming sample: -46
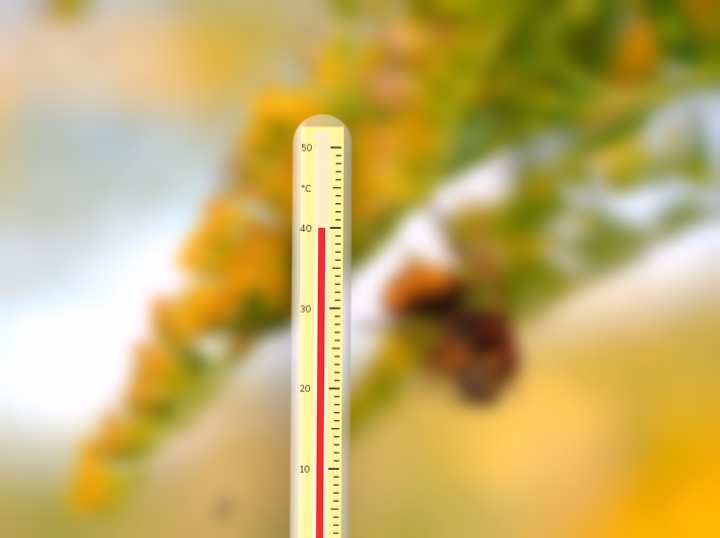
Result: 40
